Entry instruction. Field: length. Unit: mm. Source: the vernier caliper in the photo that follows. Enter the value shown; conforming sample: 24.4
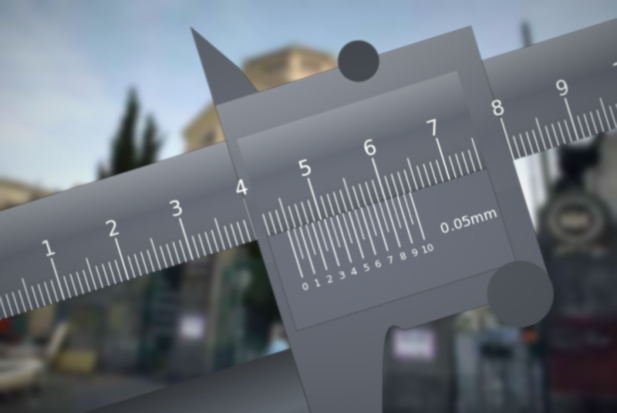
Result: 44.8
